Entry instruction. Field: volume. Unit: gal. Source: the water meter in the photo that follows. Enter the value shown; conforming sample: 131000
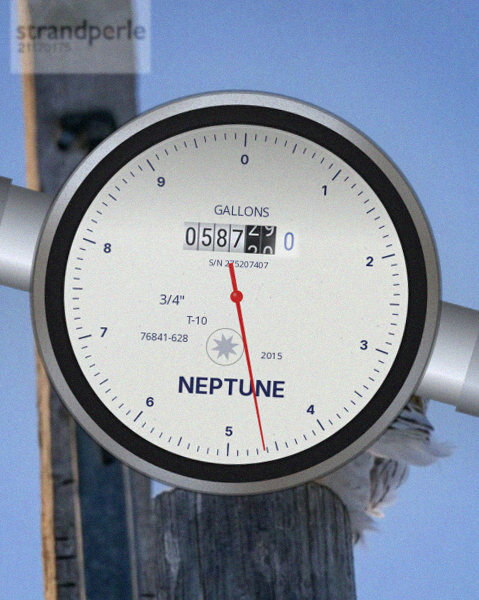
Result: 587294.6
